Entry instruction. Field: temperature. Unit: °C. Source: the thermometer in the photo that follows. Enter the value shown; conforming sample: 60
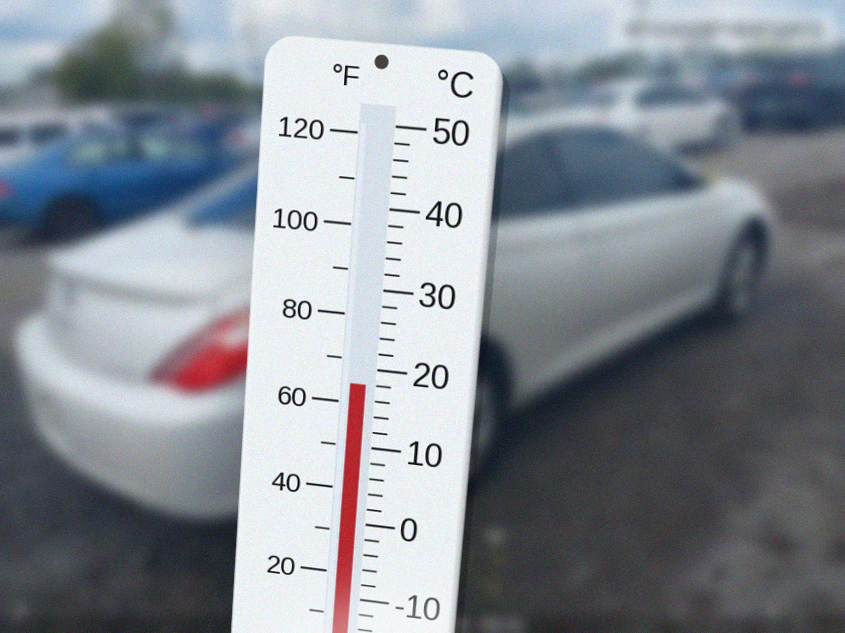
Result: 18
